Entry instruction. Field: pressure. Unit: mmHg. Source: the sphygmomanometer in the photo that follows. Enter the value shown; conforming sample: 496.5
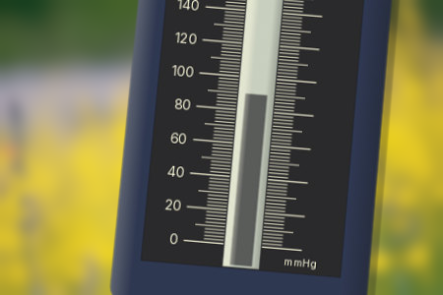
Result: 90
